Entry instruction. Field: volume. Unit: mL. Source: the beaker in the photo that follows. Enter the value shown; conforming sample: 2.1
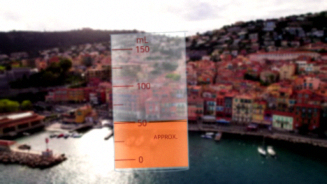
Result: 50
